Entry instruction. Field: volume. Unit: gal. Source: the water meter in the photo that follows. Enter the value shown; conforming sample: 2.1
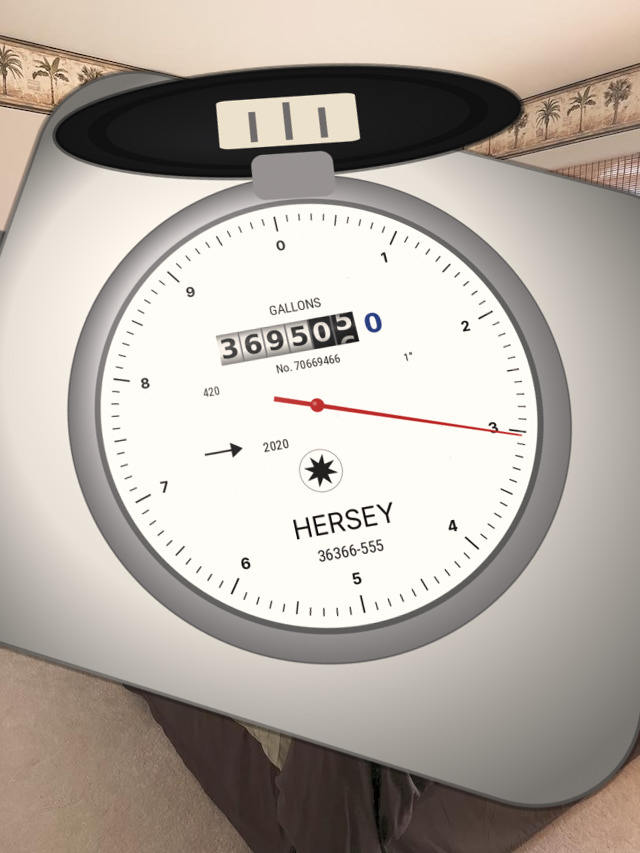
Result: 3695053.0
